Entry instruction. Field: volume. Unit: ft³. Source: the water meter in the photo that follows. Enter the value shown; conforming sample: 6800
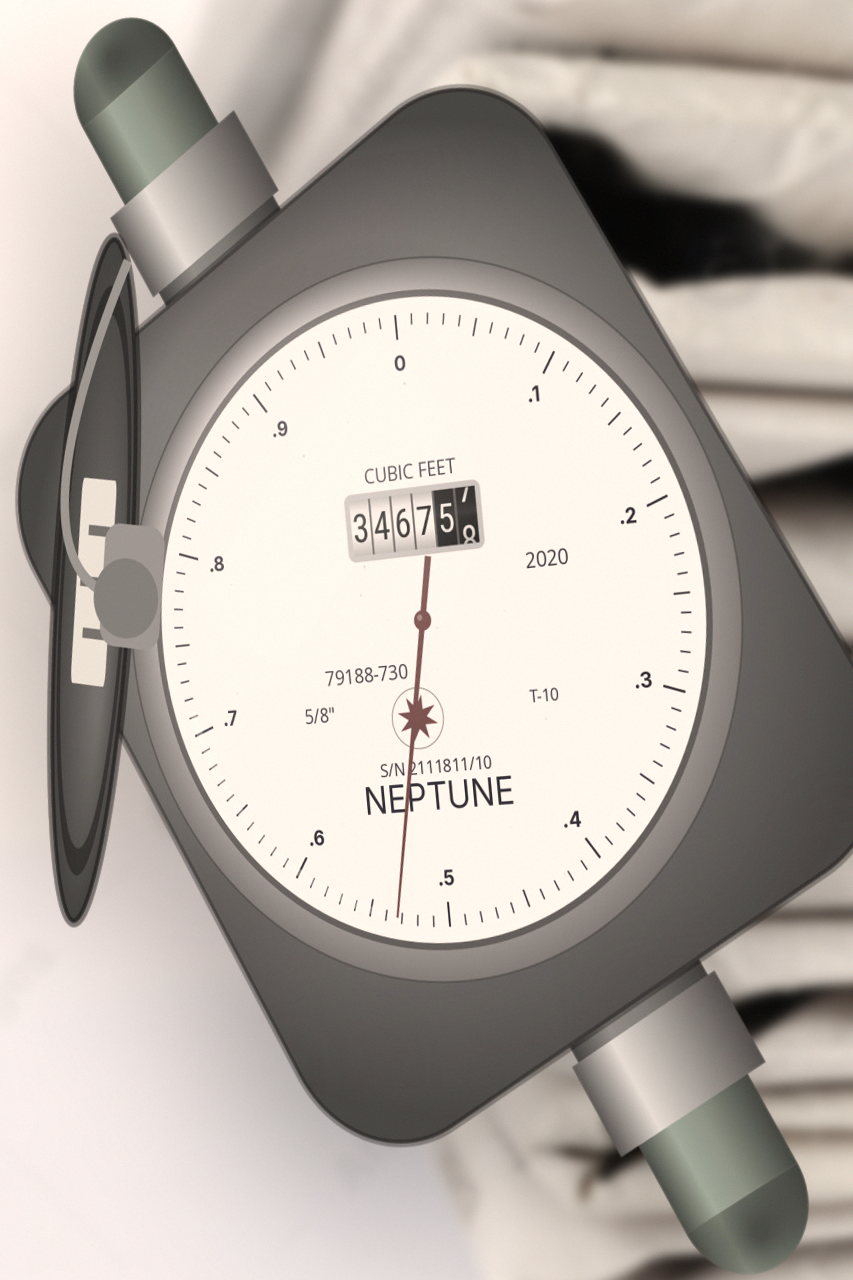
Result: 346757.53
